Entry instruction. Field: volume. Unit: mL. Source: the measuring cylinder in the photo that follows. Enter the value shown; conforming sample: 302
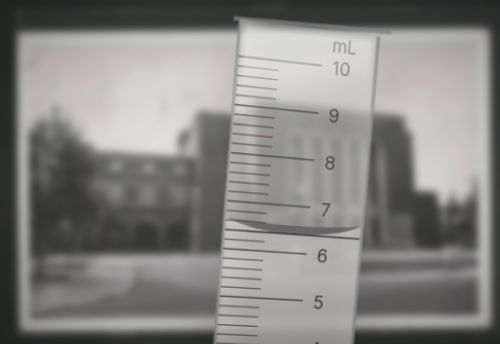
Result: 6.4
